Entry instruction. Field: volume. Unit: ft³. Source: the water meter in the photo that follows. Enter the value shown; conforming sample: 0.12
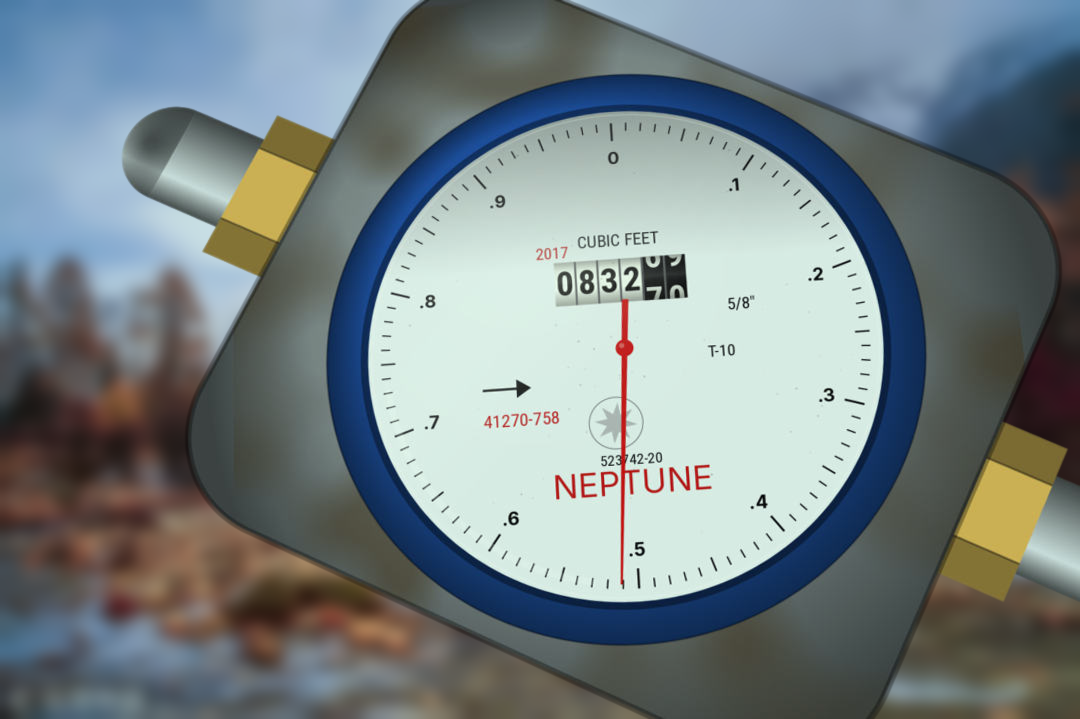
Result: 83269.51
